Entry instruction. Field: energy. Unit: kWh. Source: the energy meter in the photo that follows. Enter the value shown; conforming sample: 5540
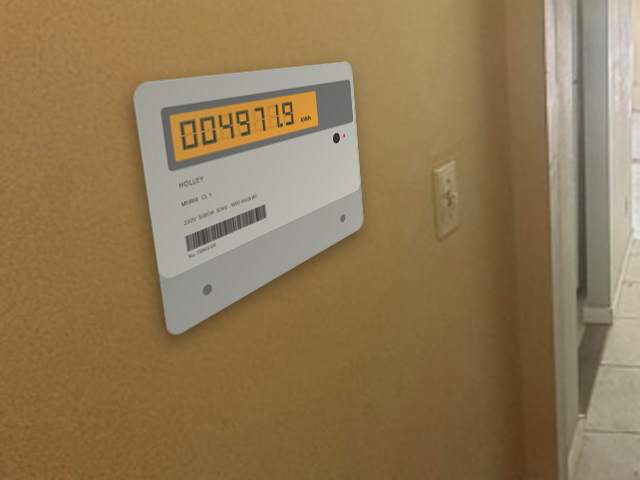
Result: 4971.9
